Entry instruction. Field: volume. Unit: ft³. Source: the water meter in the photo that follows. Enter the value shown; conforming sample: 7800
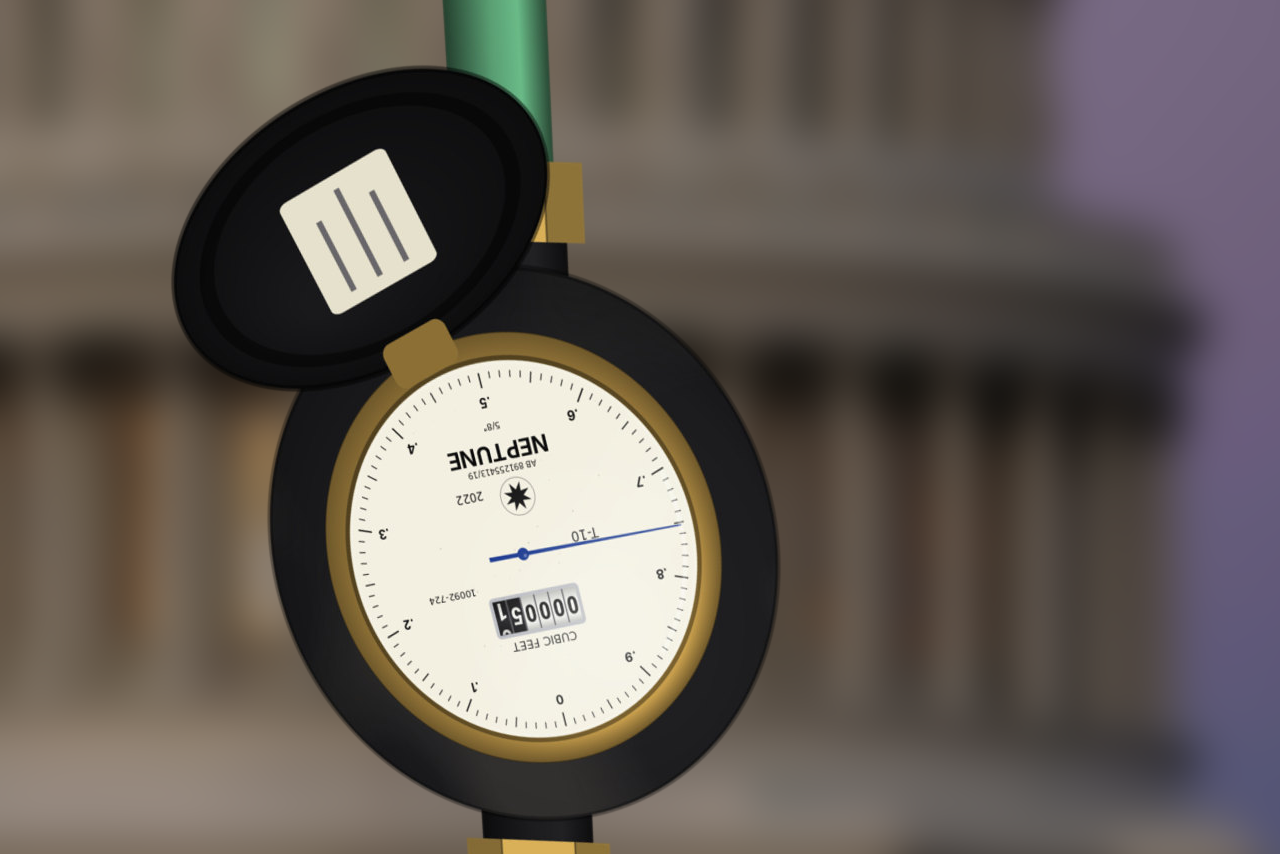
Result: 50.75
